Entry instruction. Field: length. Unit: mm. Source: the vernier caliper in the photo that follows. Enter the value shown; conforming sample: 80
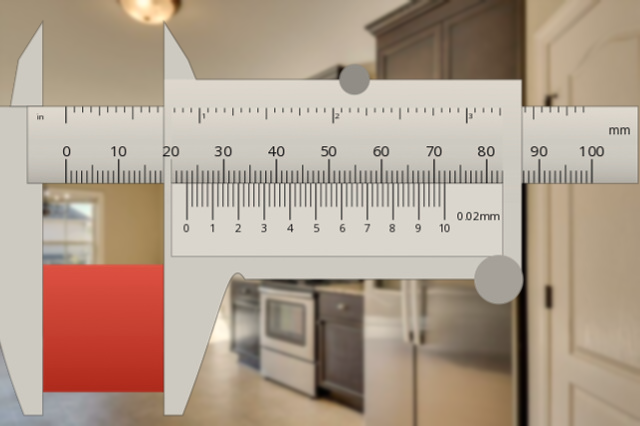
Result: 23.0
